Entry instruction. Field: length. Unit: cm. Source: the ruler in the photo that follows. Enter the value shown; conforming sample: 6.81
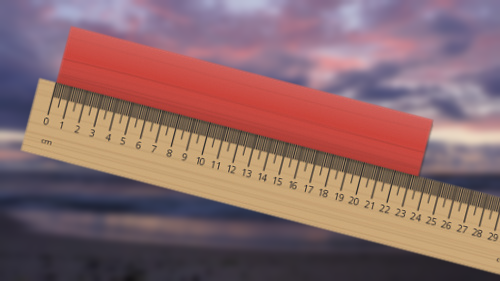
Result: 23.5
